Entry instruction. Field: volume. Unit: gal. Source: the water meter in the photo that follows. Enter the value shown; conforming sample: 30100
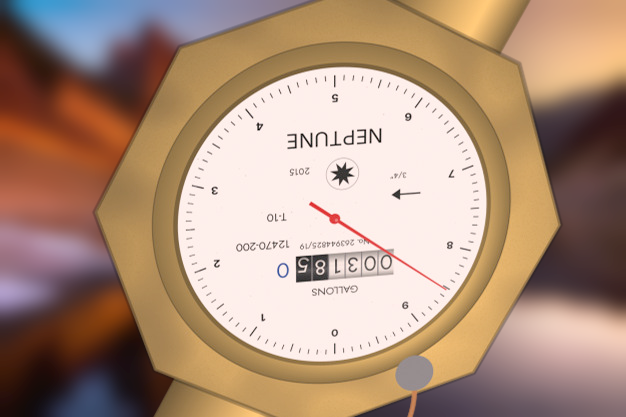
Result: 31848.5
